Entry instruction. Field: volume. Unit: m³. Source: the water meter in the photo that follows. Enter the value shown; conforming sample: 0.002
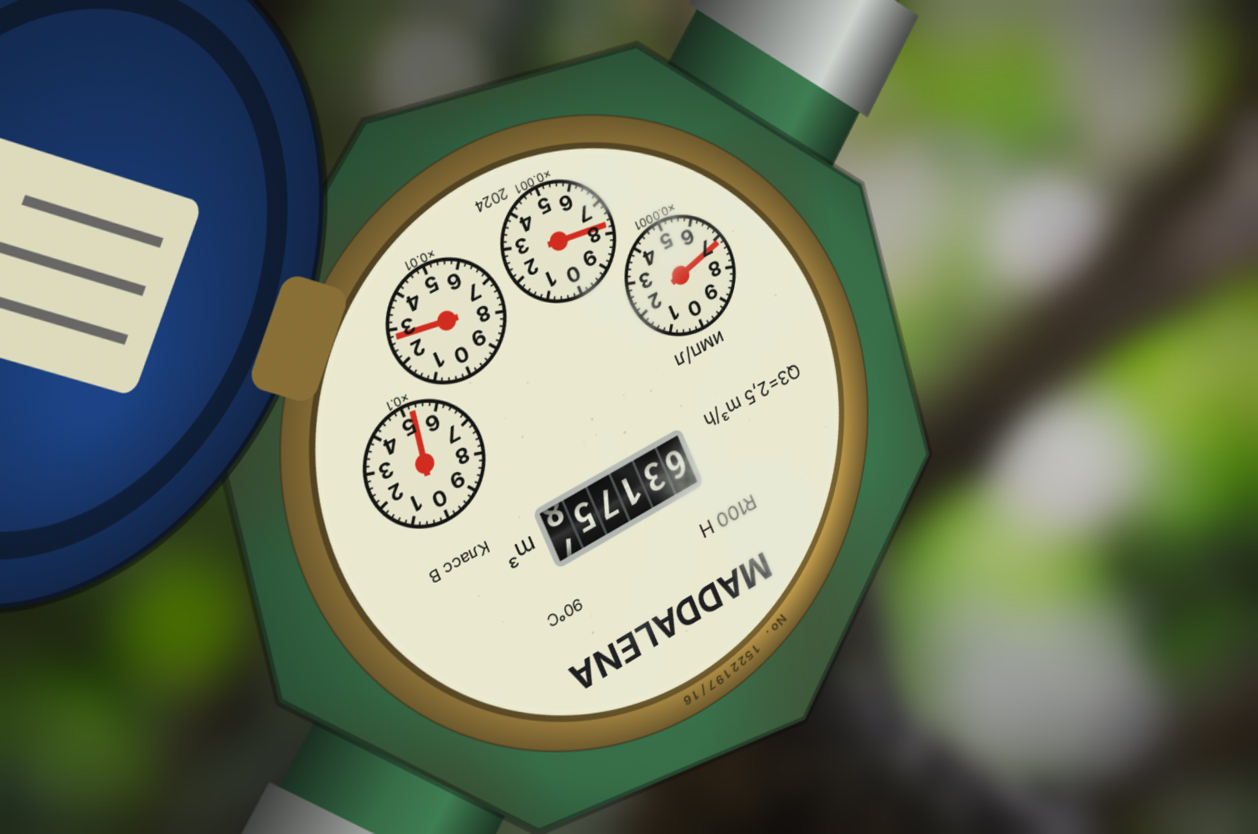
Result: 631757.5277
